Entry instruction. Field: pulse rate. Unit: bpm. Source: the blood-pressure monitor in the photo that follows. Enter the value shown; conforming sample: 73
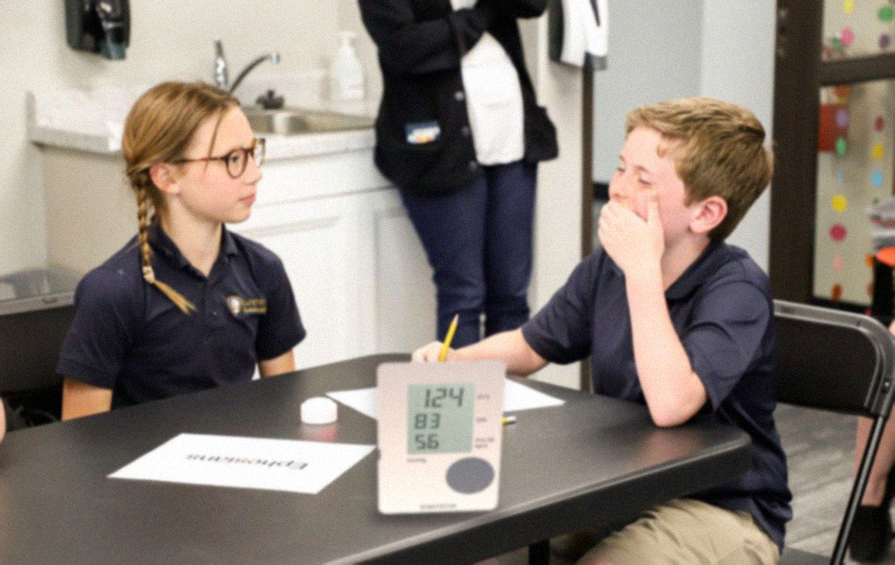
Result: 56
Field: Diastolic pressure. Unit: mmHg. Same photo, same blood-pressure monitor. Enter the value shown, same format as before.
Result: 83
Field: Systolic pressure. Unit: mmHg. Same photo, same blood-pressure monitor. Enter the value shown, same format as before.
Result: 124
